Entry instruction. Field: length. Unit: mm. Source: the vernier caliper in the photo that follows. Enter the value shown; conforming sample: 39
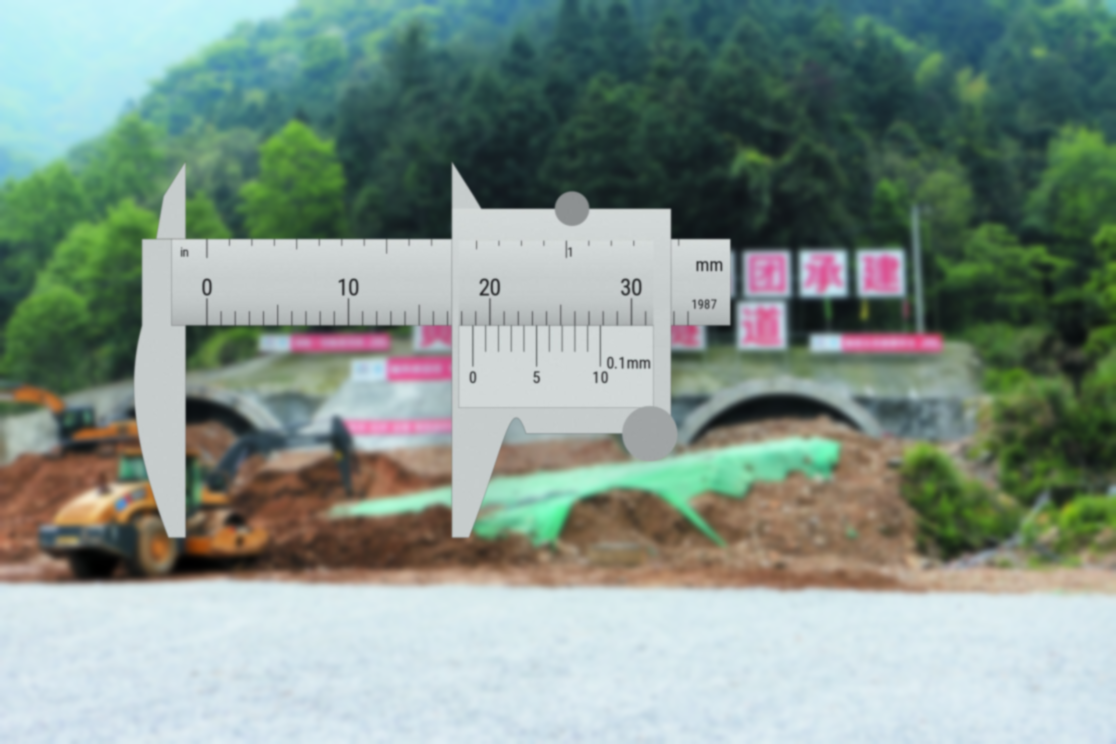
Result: 18.8
